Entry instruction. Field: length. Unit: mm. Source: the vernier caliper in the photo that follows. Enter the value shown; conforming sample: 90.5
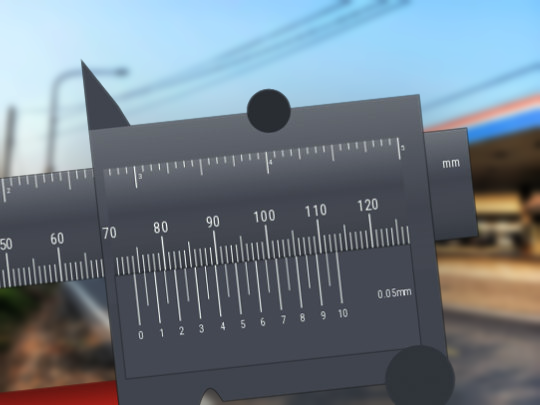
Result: 74.0
